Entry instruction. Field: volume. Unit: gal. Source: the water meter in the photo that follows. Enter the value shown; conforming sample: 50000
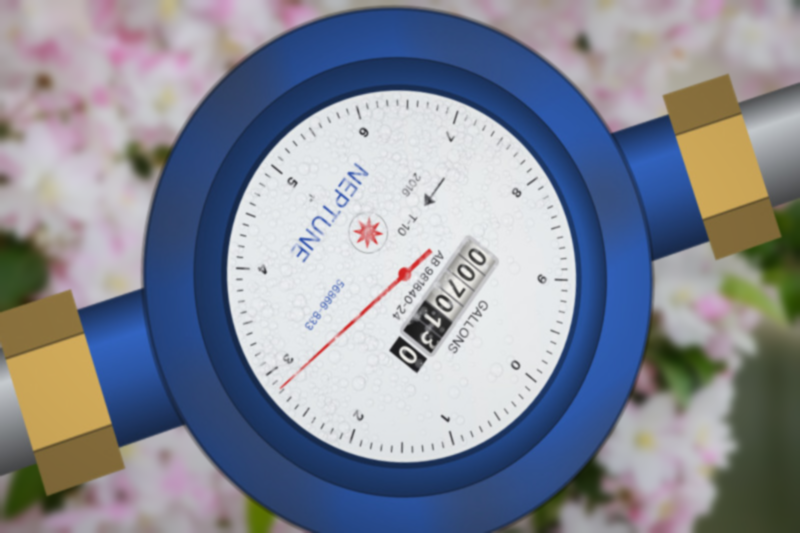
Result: 70132.8
